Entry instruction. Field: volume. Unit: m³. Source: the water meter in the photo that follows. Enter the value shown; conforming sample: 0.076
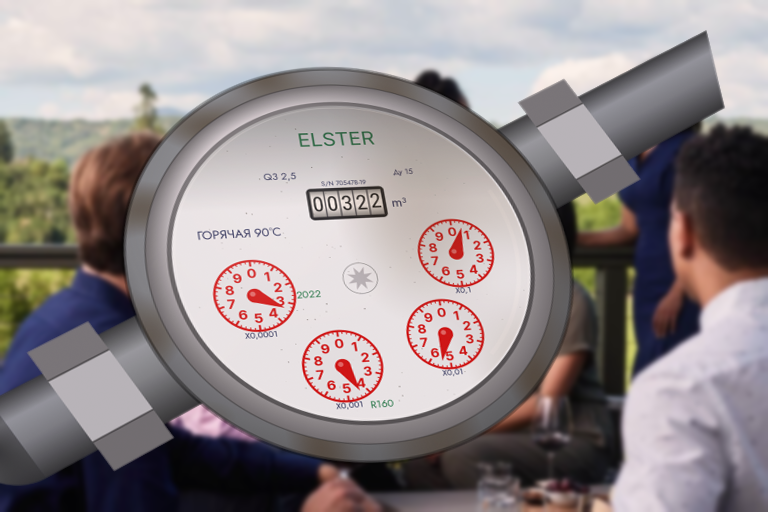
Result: 322.0543
